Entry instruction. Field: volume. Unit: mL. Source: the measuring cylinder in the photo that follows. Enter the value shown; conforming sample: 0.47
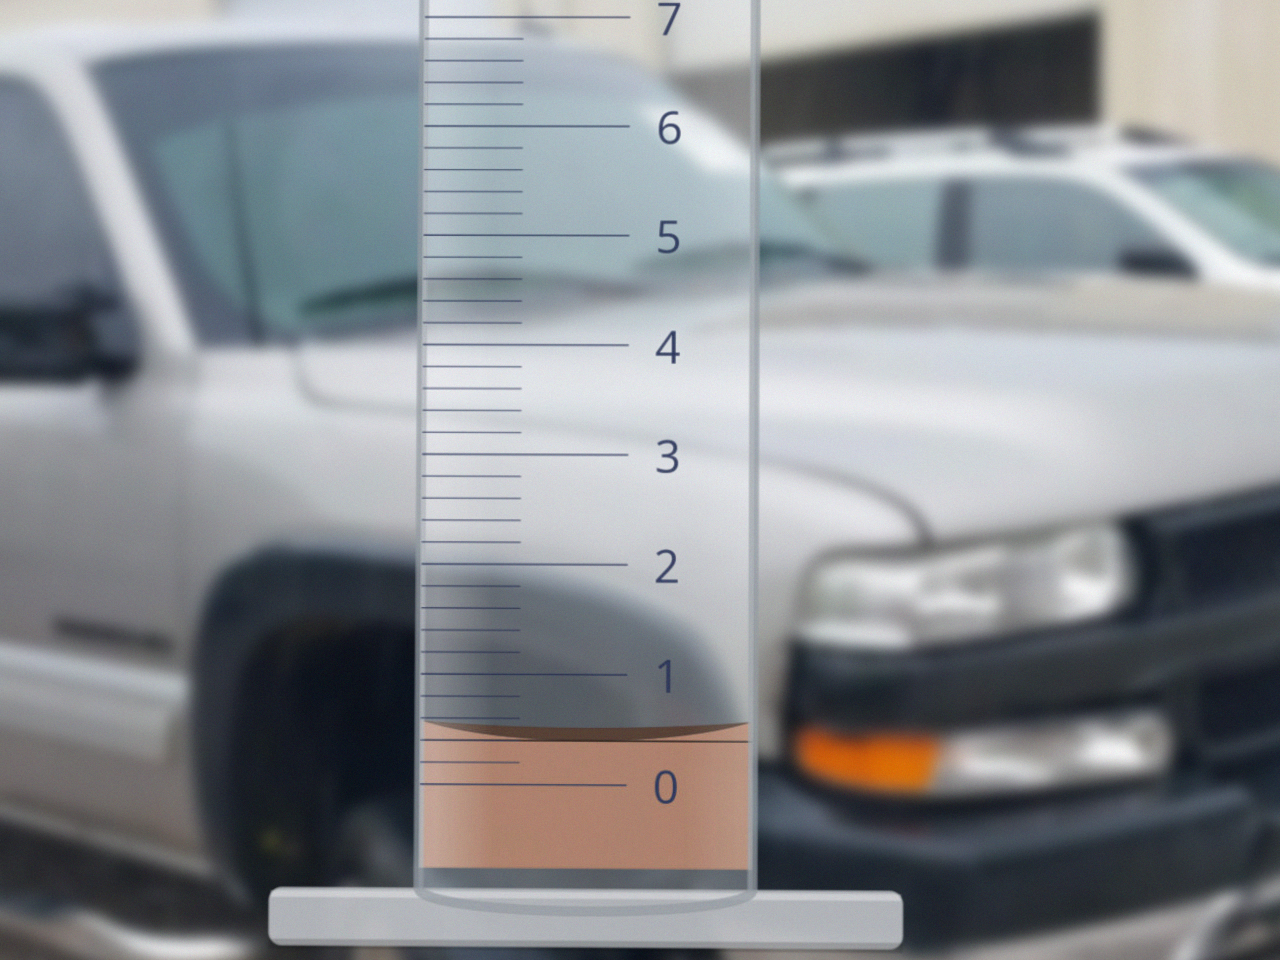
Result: 0.4
